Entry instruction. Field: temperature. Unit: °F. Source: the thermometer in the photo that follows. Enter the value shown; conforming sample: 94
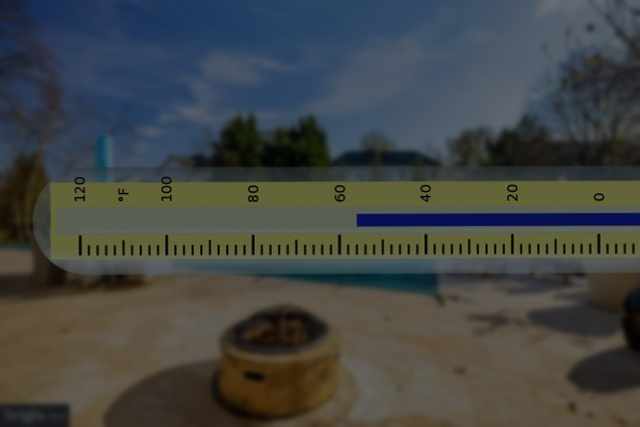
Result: 56
